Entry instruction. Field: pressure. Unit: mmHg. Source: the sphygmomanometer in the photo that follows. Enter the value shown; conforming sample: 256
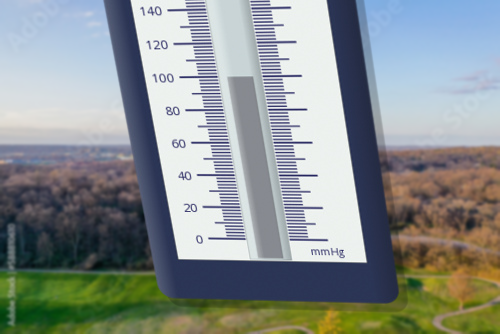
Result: 100
